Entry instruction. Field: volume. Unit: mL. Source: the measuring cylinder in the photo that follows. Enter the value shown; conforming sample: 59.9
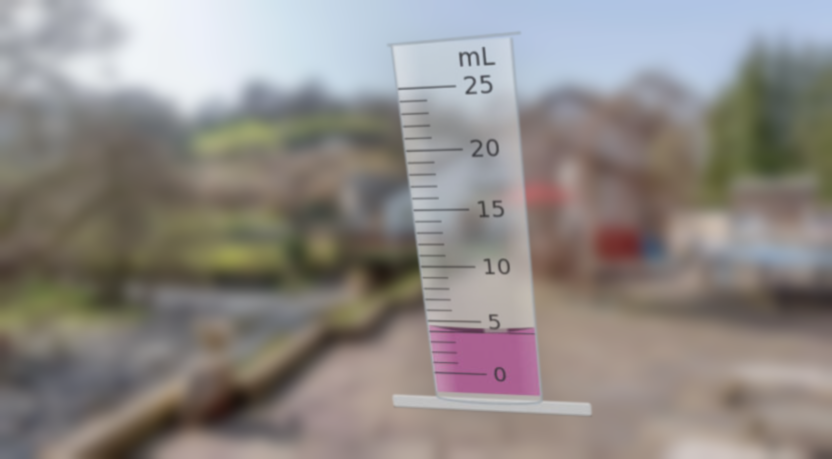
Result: 4
